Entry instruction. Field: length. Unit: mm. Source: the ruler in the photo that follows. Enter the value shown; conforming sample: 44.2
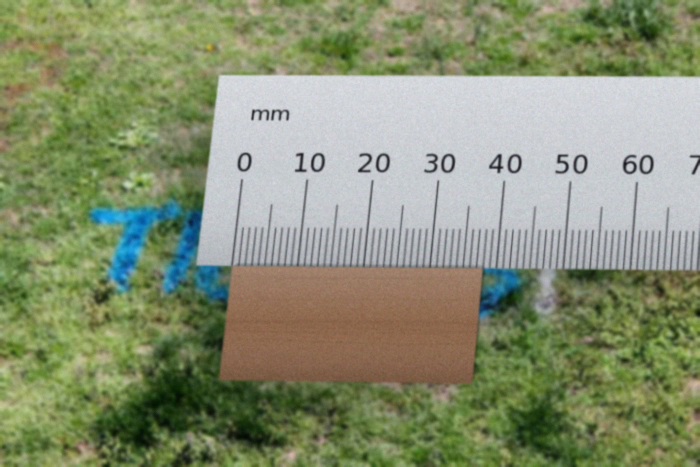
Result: 38
